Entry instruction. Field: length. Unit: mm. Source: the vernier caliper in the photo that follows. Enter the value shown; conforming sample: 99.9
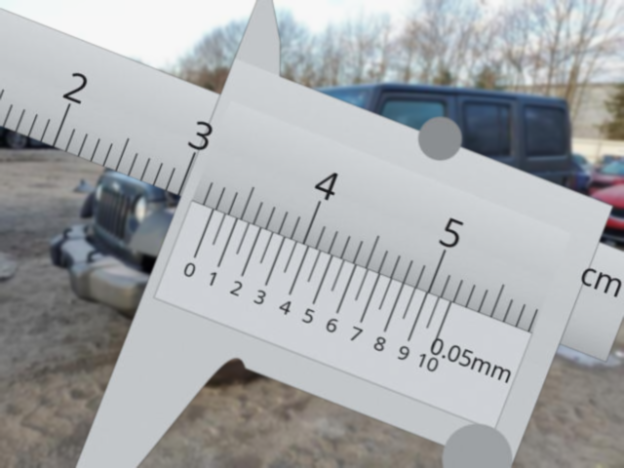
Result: 32.8
